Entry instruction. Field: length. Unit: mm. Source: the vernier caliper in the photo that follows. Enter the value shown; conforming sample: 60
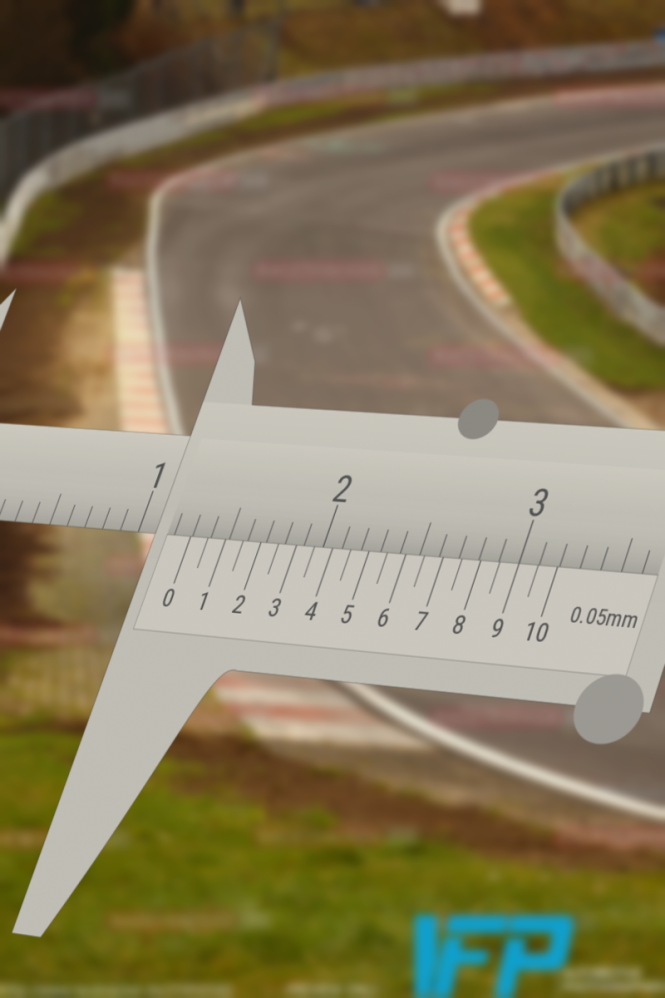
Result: 12.9
